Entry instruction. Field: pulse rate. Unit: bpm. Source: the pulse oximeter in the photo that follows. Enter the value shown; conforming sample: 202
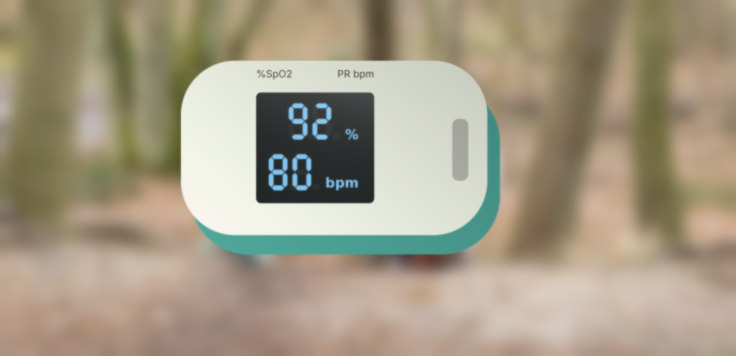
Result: 80
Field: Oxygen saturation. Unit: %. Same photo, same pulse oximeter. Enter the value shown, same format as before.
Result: 92
